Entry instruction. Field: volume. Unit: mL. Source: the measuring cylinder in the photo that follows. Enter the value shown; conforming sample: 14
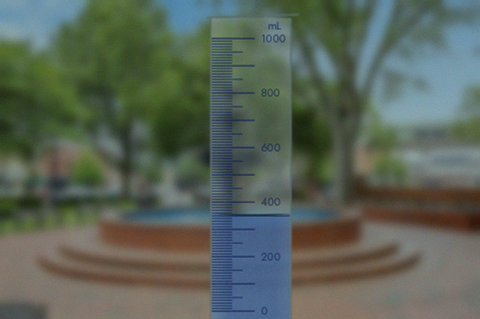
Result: 350
